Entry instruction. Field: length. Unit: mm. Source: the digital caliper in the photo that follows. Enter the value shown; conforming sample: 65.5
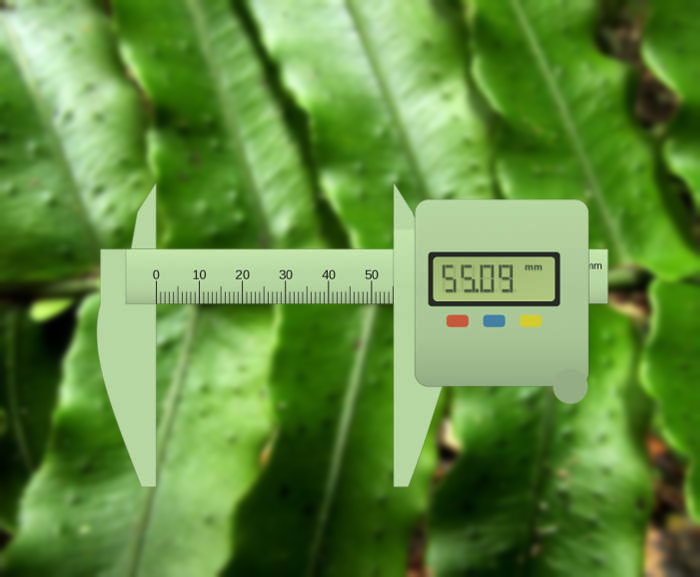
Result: 55.09
